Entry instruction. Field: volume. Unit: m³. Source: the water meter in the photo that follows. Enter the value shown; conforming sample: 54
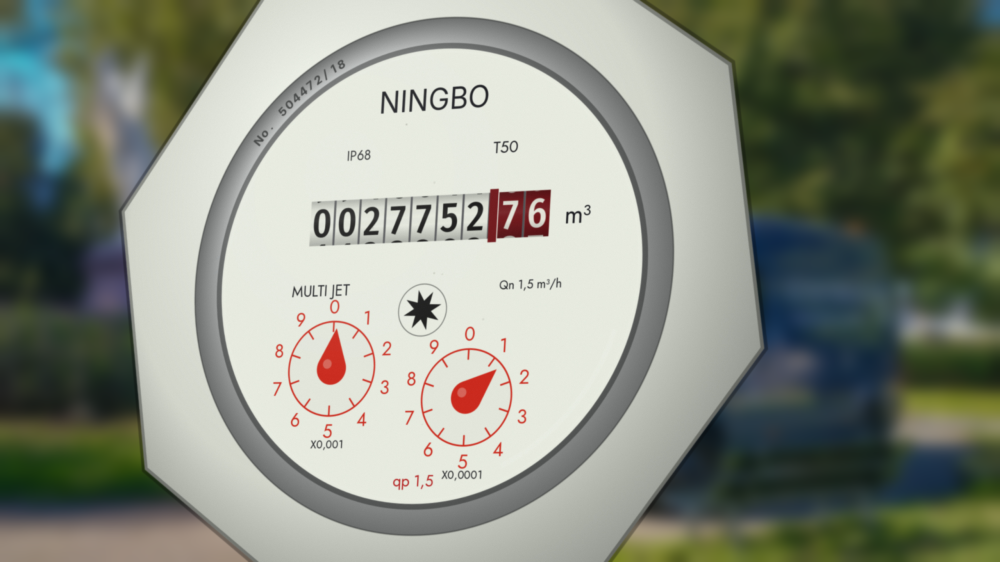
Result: 27752.7601
